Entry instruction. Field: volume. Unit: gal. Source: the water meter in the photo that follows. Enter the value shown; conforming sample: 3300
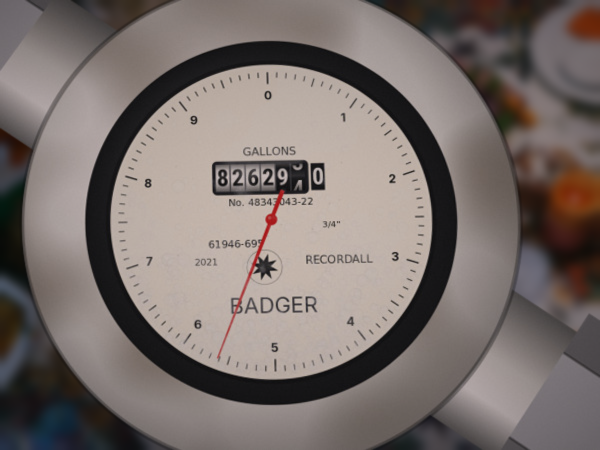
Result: 8262935.6
